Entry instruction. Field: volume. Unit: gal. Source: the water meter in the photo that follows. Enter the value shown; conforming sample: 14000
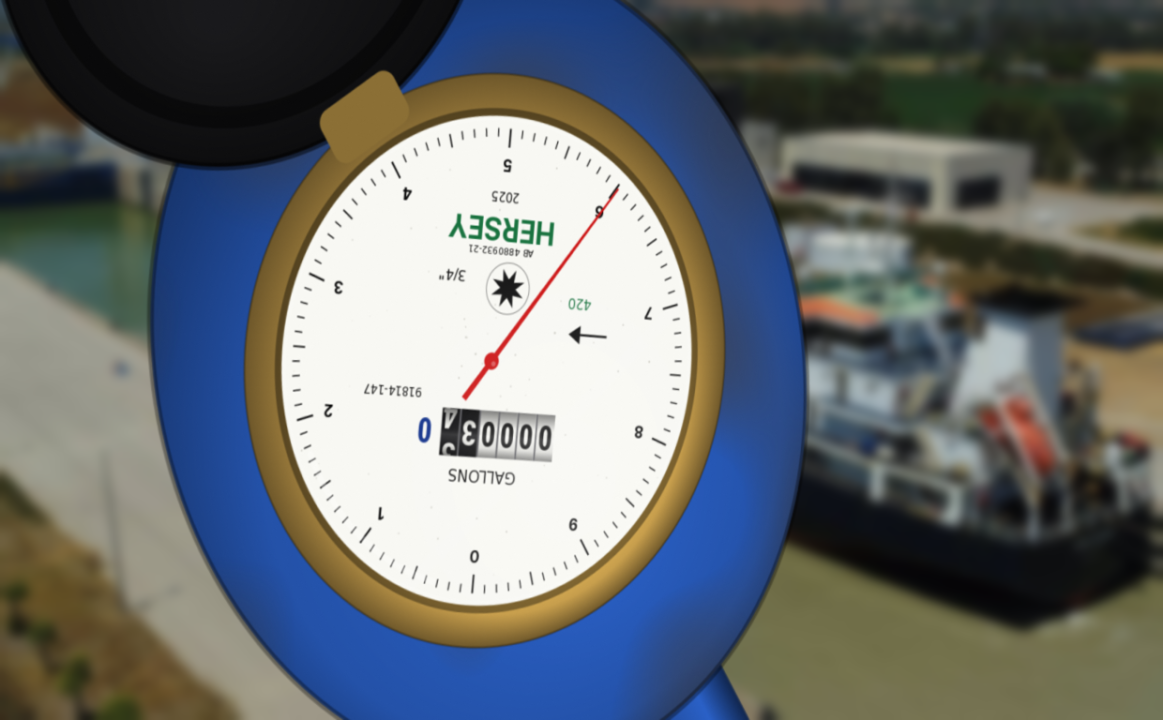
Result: 336.0
